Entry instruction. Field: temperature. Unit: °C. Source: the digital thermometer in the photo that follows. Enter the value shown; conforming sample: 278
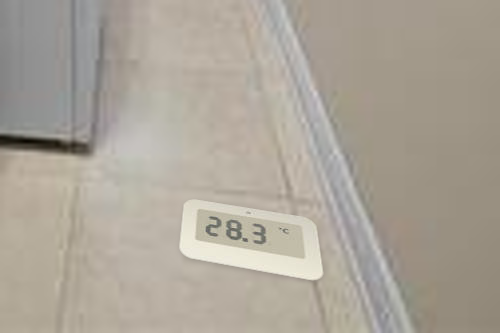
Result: 28.3
